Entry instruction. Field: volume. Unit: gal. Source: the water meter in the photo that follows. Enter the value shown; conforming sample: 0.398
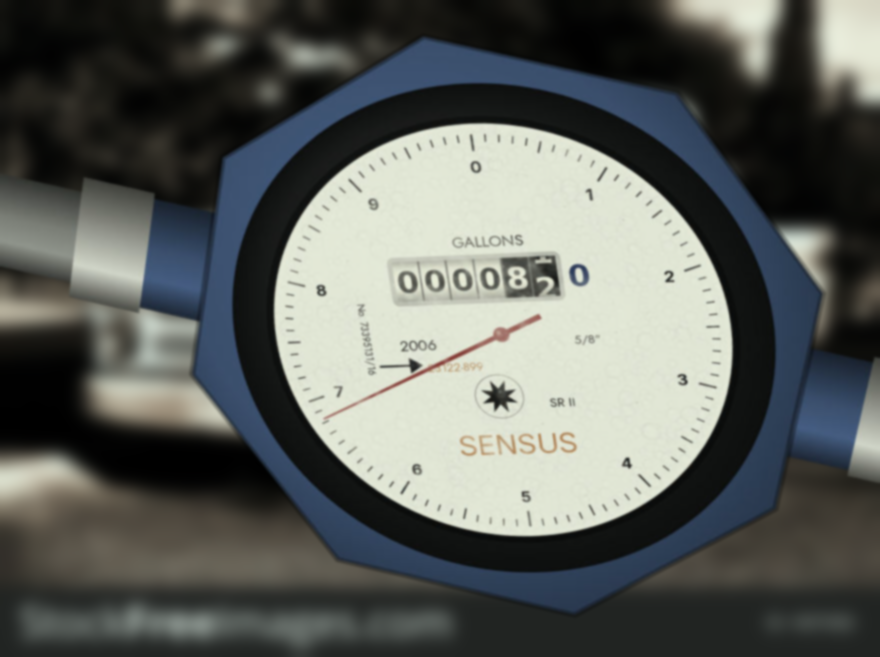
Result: 816.8
